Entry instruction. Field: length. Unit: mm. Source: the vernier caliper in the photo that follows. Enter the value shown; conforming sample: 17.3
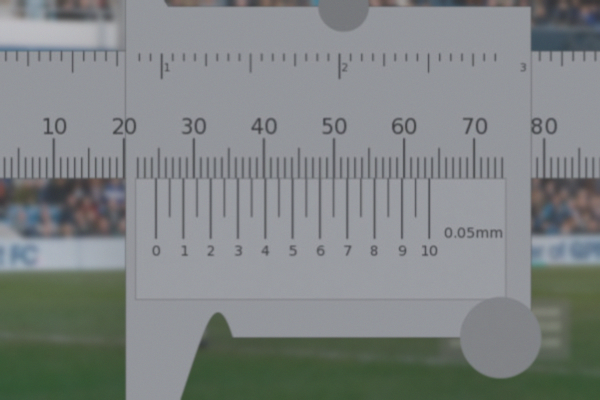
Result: 24.6
